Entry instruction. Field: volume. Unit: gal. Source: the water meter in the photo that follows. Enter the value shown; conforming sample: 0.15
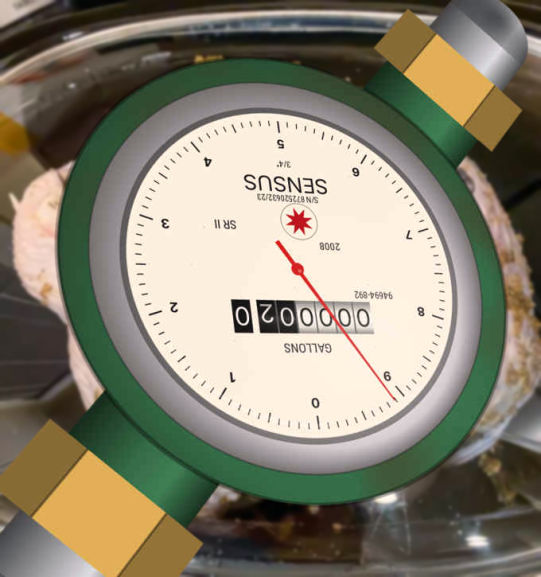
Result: 19.1
